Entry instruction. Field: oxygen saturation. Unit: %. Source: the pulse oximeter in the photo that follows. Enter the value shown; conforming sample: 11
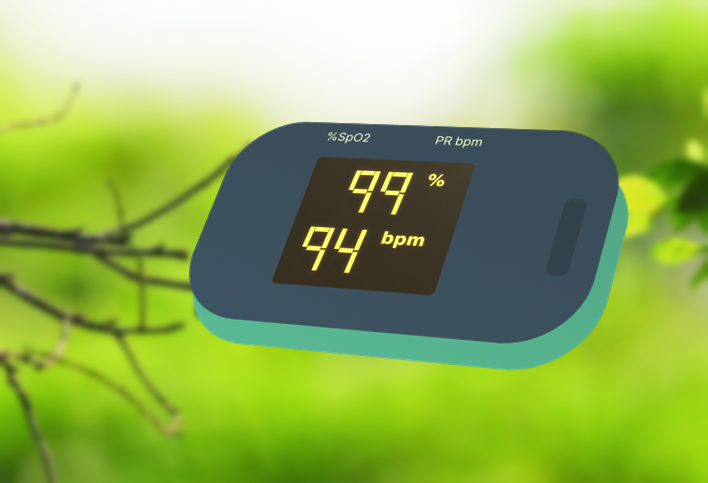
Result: 99
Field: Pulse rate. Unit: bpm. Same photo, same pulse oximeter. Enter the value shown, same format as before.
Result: 94
